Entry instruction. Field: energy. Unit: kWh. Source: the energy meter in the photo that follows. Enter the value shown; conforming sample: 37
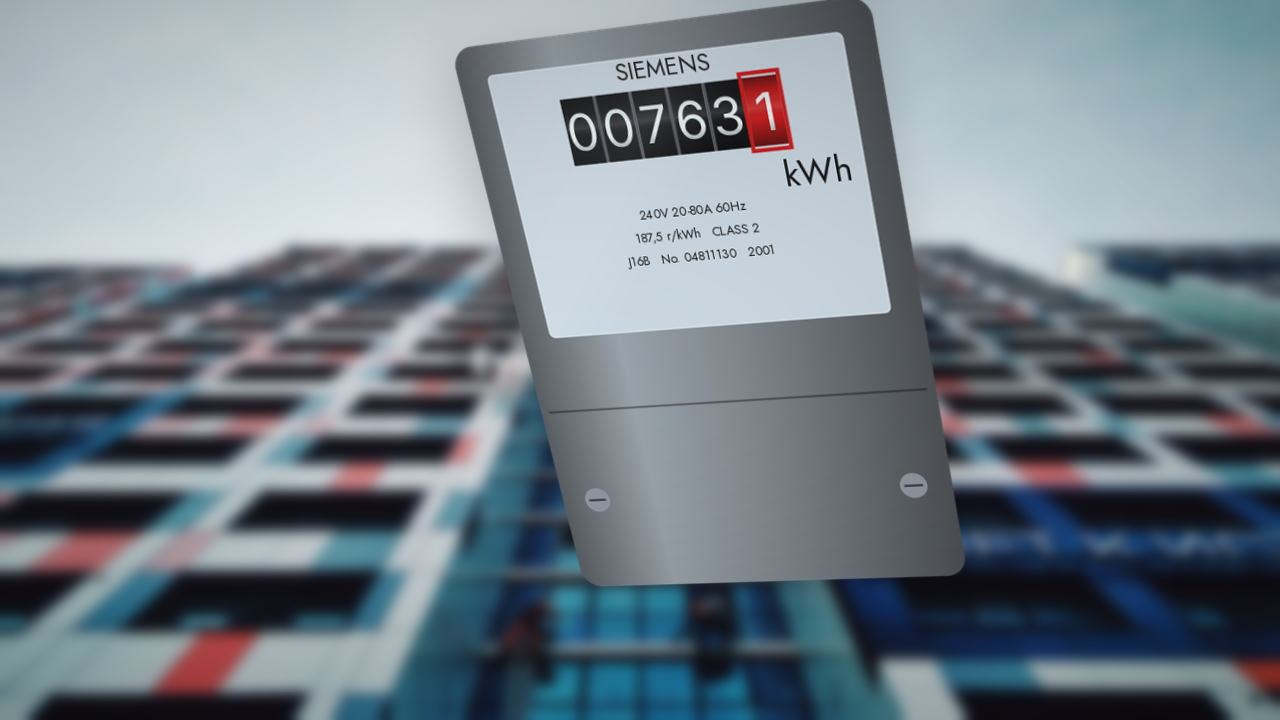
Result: 763.1
